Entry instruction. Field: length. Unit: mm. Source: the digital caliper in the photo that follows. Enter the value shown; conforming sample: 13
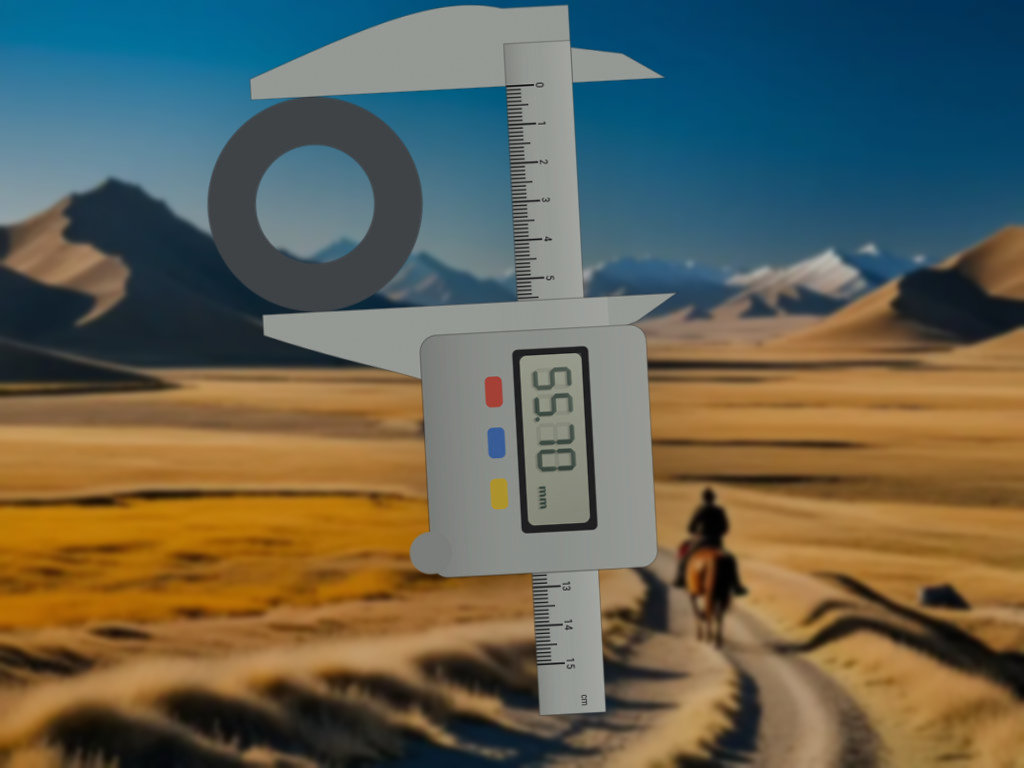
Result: 55.70
